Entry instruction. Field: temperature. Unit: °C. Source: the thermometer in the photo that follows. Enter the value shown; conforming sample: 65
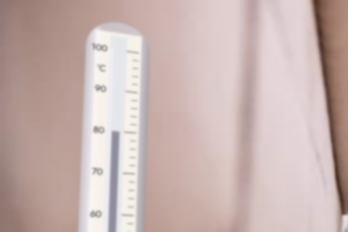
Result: 80
